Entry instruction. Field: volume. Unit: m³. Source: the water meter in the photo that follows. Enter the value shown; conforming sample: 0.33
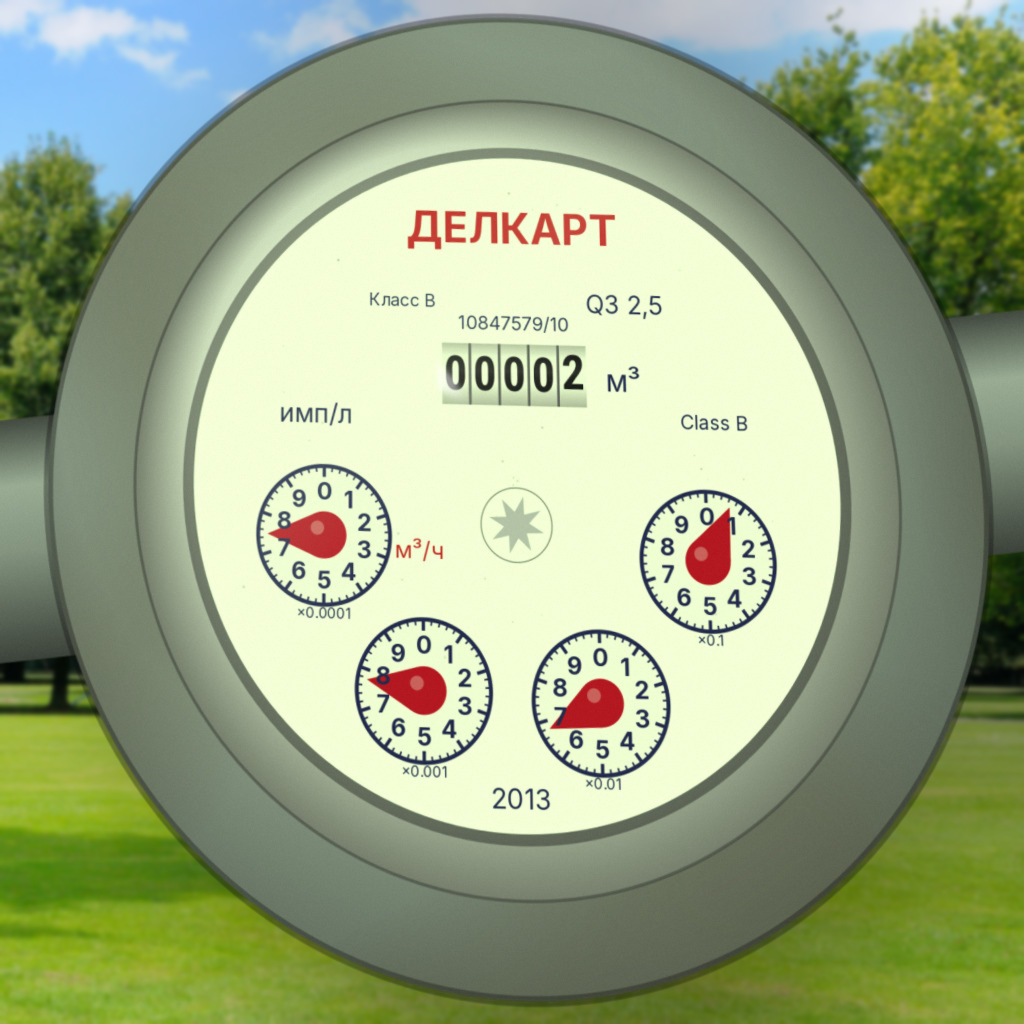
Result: 2.0677
